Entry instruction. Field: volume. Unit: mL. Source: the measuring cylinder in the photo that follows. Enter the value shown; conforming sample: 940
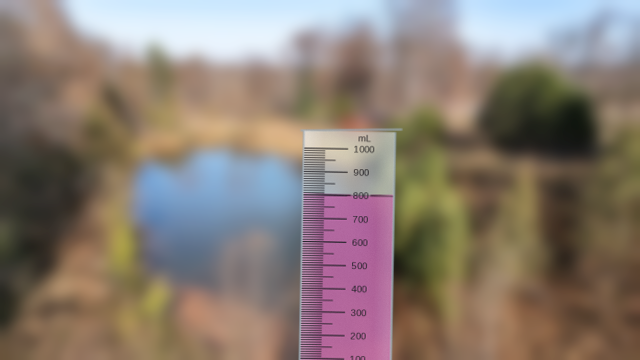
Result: 800
